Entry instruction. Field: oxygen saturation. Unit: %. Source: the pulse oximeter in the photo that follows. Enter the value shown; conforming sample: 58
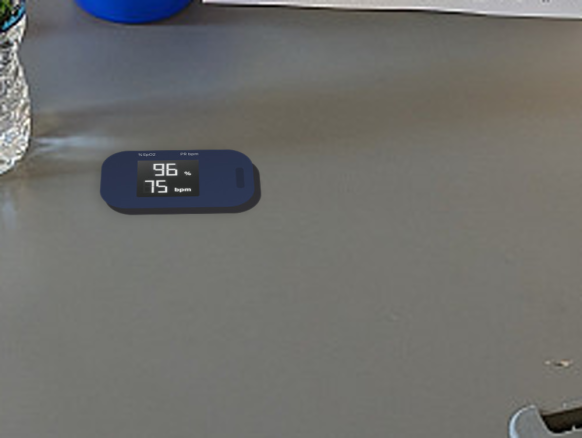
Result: 96
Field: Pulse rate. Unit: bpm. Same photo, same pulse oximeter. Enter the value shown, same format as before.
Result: 75
